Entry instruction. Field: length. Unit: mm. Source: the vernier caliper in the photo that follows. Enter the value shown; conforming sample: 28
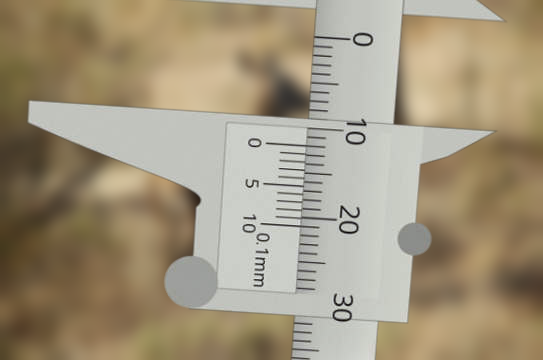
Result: 12.0
